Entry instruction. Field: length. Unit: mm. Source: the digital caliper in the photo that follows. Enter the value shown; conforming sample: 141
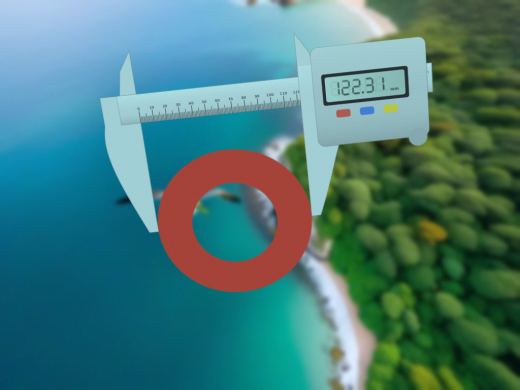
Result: 122.31
